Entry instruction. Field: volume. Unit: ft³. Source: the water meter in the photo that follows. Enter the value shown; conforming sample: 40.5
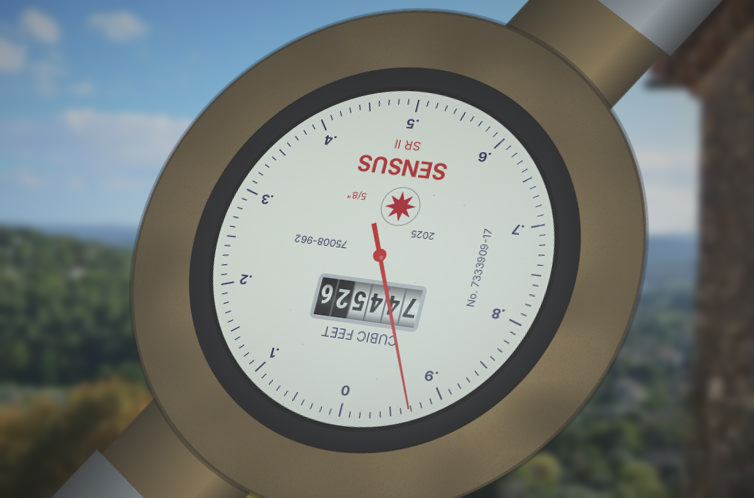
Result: 744525.93
